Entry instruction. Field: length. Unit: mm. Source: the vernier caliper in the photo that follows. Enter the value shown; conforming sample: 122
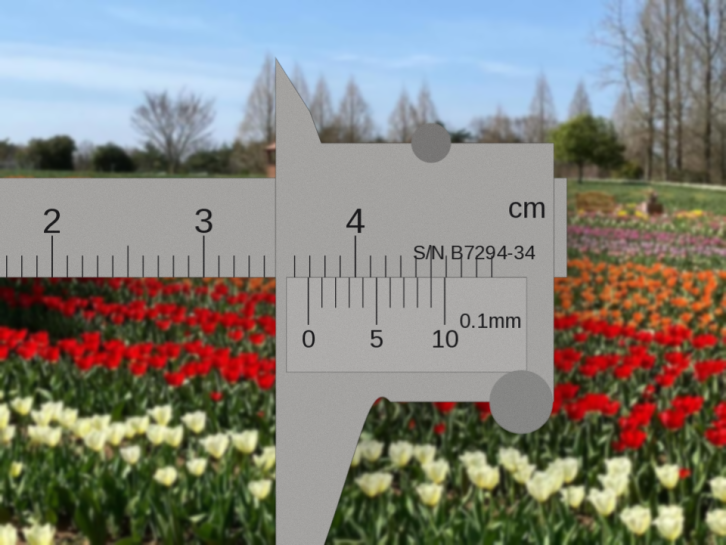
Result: 36.9
